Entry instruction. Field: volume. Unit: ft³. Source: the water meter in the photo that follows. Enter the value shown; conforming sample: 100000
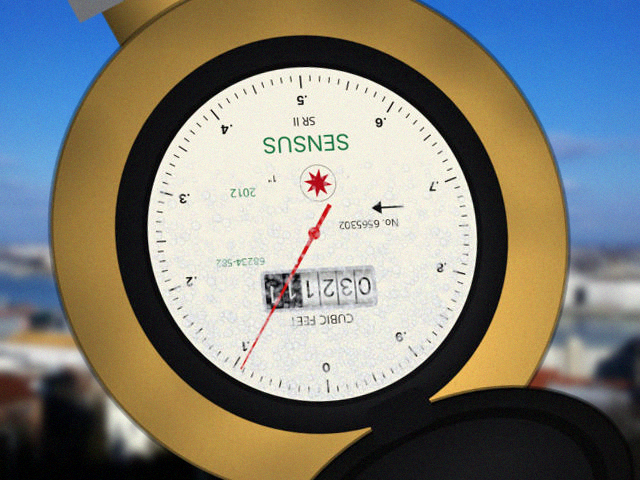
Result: 32111.09
